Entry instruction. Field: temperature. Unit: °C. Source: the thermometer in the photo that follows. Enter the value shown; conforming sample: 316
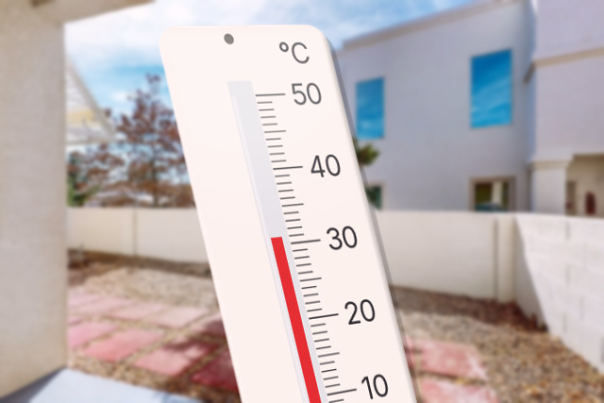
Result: 31
